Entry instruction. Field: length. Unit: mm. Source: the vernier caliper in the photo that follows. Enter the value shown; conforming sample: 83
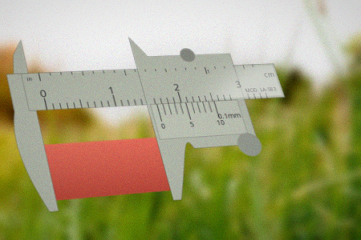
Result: 16.2
